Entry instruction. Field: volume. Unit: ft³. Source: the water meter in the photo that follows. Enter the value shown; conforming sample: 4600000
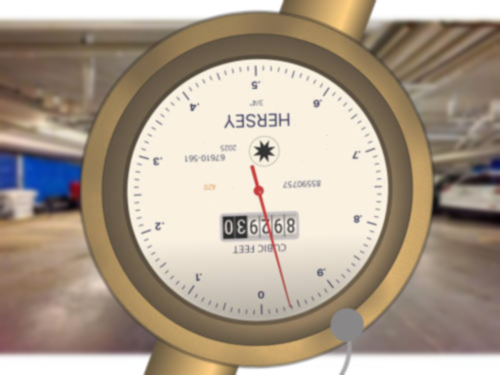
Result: 892929.96
